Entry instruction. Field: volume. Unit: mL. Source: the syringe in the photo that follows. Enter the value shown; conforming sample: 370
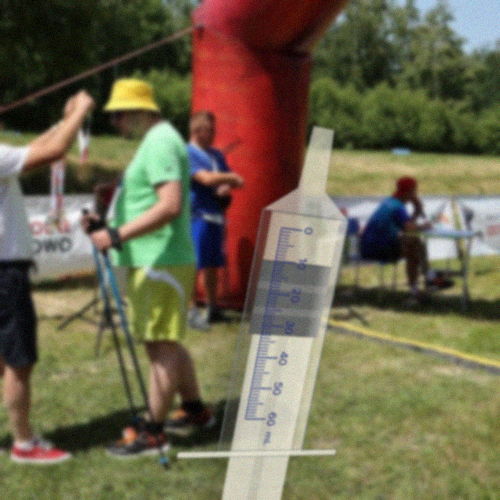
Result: 10
